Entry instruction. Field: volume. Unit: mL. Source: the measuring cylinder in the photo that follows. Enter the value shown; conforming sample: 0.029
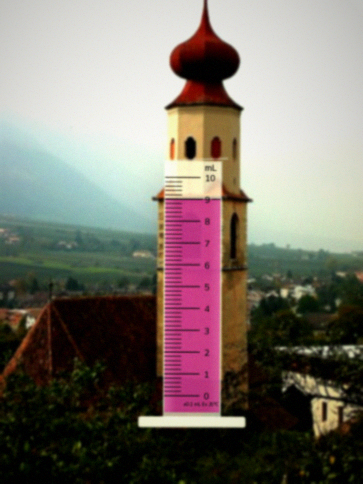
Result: 9
